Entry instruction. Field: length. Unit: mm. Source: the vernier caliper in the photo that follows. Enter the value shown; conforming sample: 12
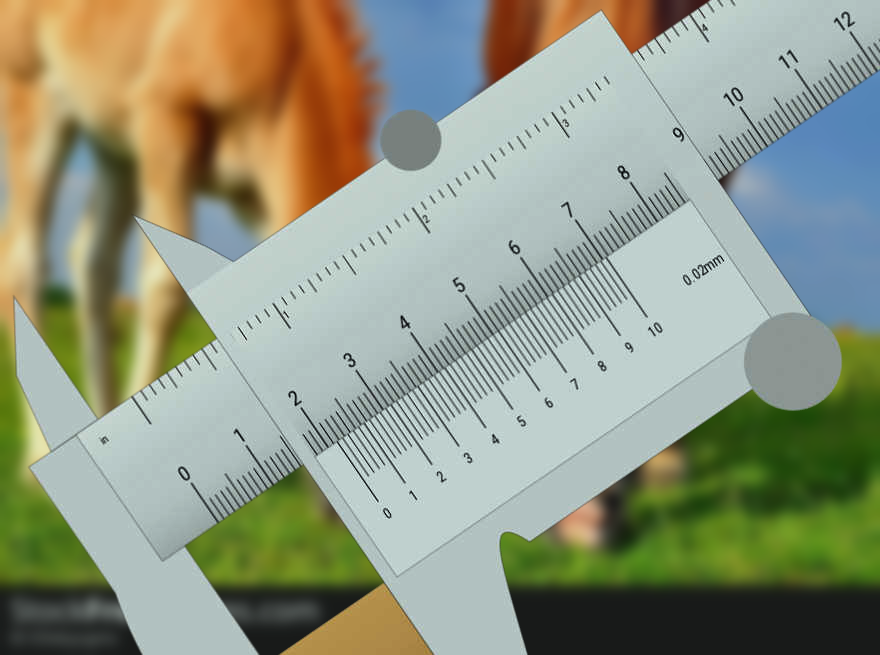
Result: 21.6
